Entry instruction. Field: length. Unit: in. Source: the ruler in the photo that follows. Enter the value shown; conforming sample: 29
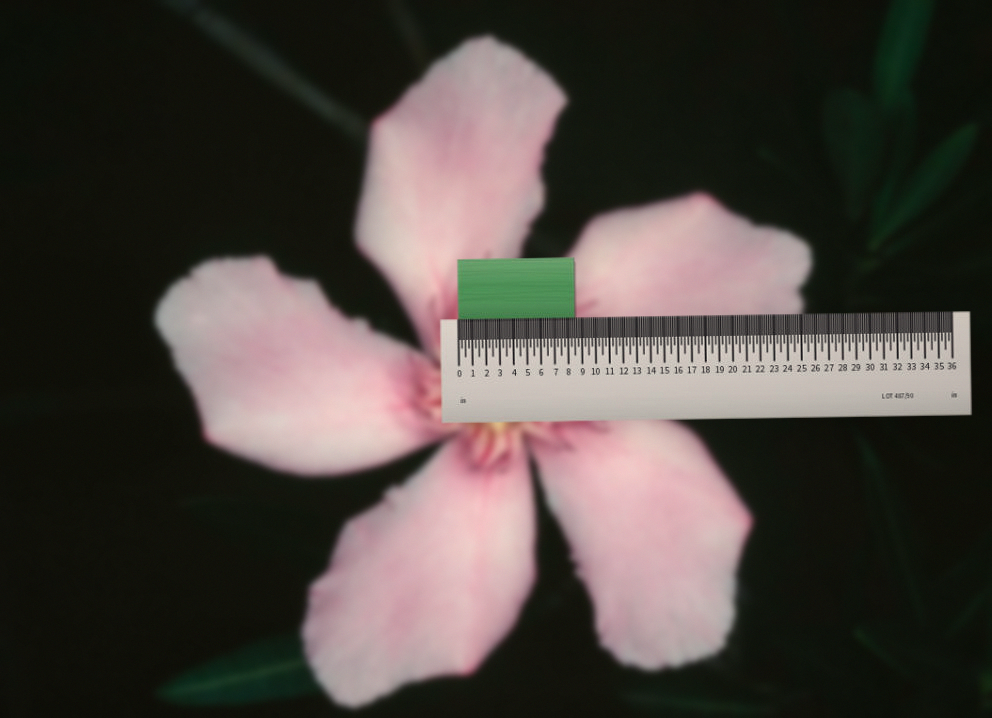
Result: 8.5
